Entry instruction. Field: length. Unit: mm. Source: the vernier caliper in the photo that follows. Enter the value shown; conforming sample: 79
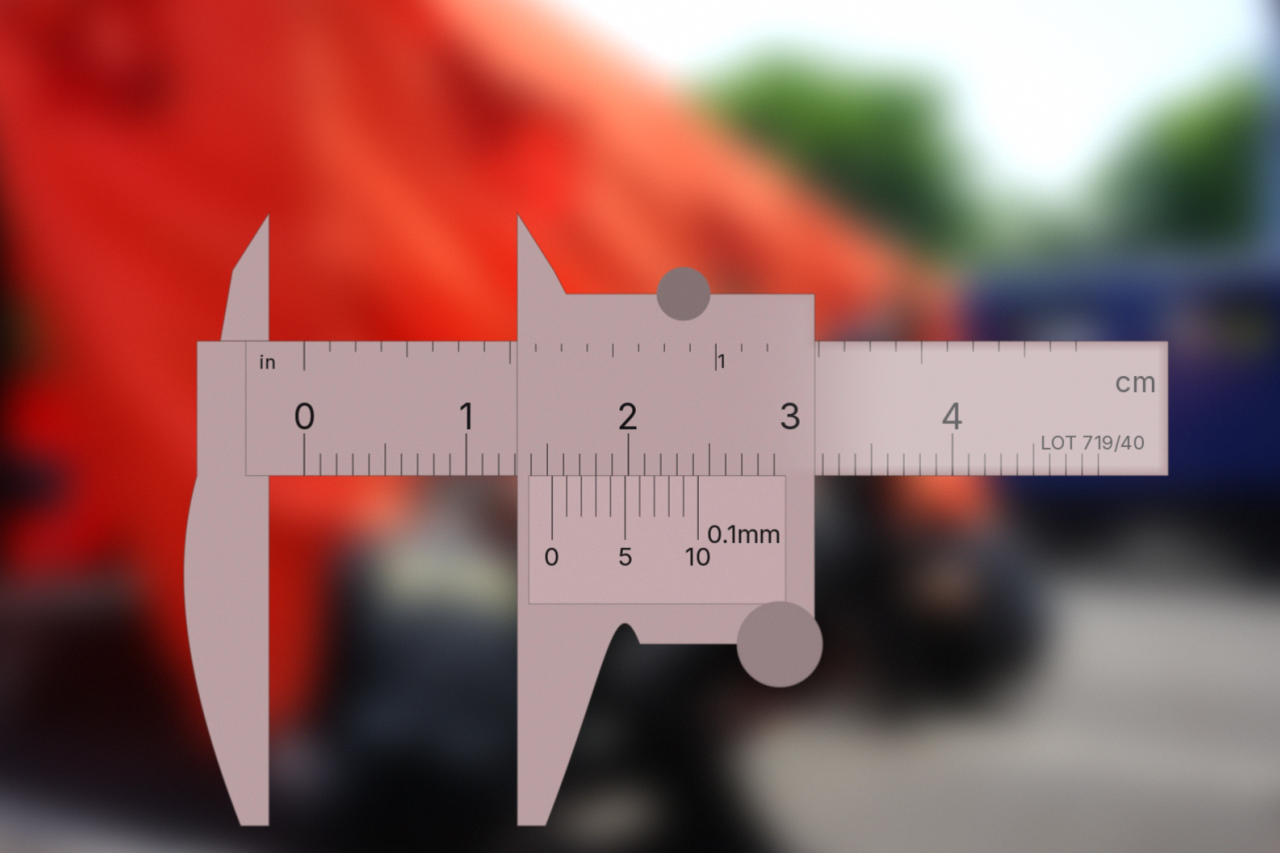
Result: 15.3
